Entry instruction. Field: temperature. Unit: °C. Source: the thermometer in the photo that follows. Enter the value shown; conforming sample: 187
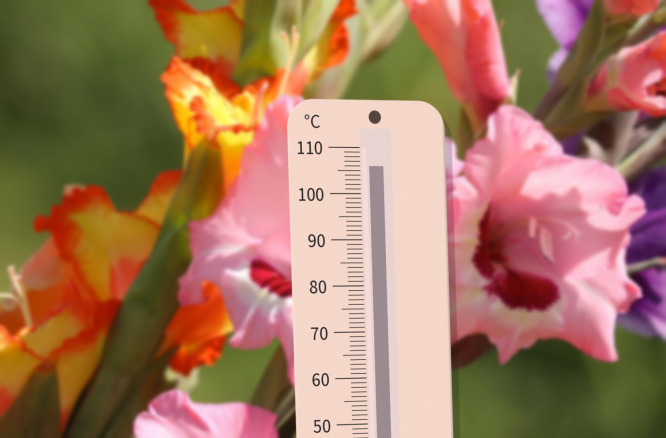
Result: 106
